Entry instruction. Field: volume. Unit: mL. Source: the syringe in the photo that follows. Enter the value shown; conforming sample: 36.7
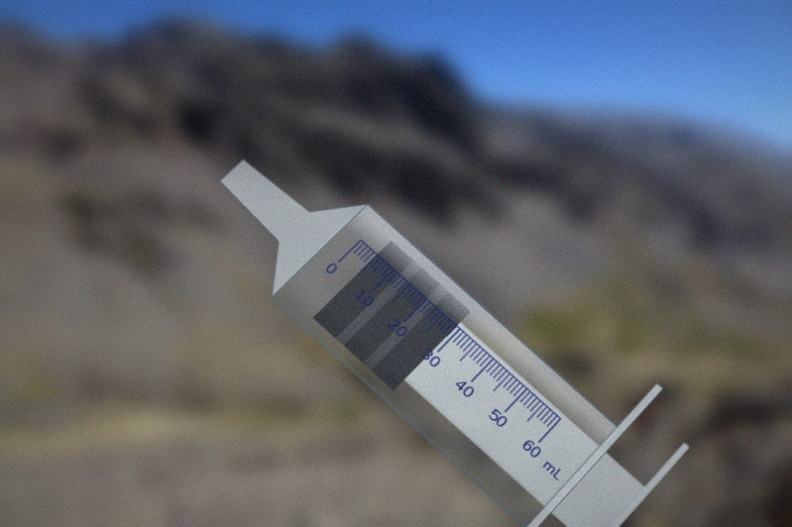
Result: 5
